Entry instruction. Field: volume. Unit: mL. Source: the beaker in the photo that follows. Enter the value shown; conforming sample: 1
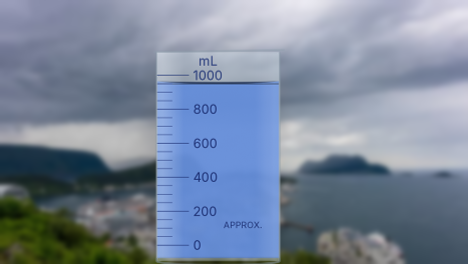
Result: 950
